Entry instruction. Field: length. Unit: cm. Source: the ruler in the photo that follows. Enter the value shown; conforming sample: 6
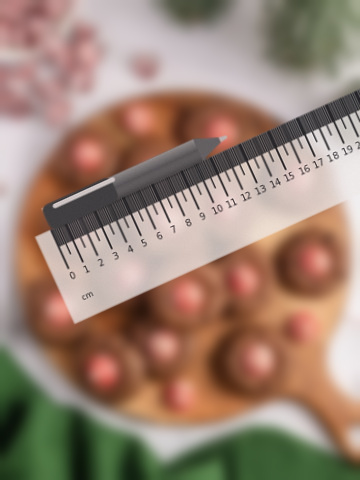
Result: 12.5
